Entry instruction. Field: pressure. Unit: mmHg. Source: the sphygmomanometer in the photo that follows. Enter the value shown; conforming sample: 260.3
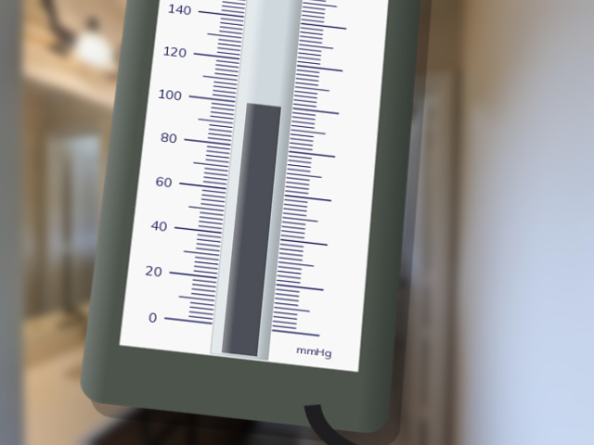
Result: 100
